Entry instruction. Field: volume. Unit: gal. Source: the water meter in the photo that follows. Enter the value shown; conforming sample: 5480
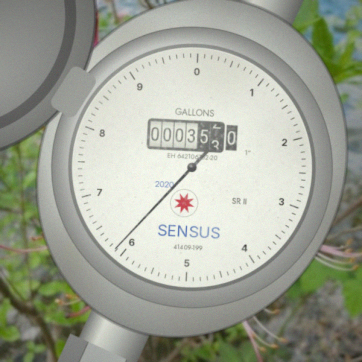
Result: 3526.1
